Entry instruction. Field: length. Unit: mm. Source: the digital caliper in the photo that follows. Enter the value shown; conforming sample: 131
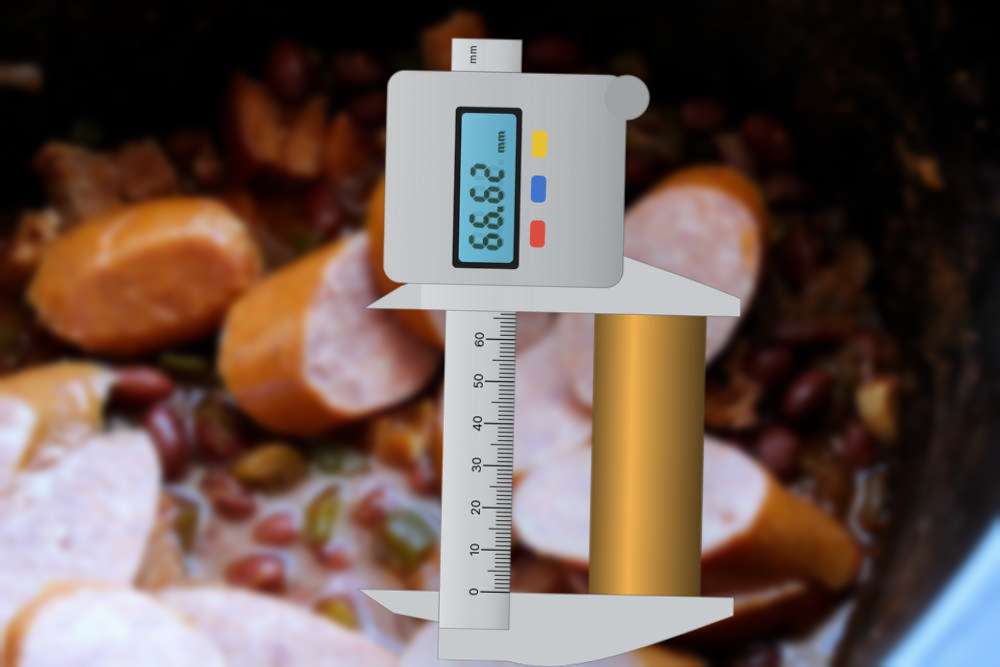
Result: 66.62
